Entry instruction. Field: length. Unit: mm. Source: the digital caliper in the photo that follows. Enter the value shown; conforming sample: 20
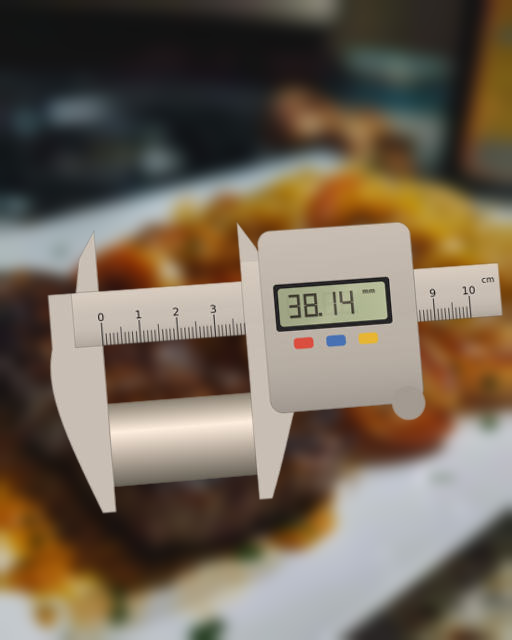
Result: 38.14
